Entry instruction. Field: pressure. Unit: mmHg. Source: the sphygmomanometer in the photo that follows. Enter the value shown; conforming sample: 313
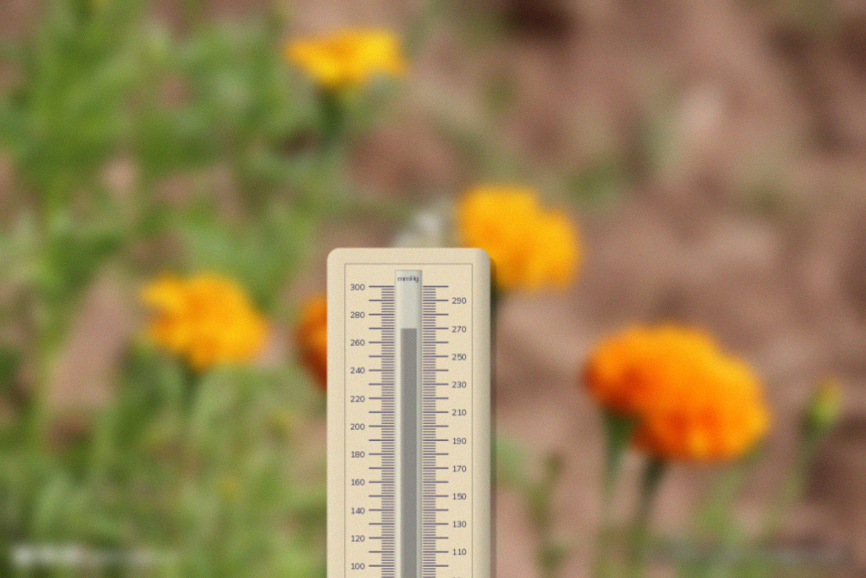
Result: 270
